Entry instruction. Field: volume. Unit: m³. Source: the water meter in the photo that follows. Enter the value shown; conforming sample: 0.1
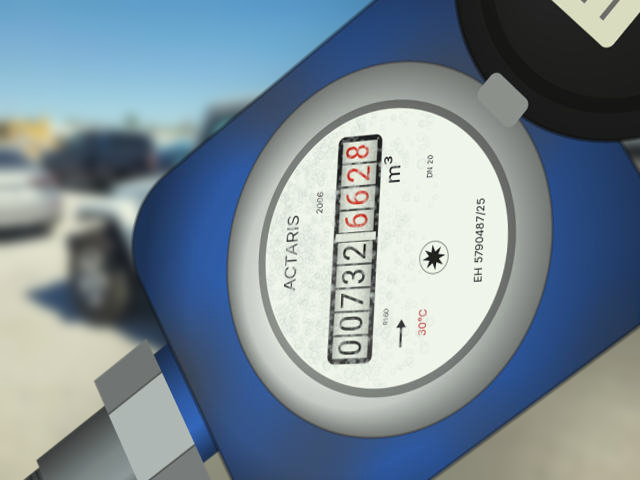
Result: 732.6628
